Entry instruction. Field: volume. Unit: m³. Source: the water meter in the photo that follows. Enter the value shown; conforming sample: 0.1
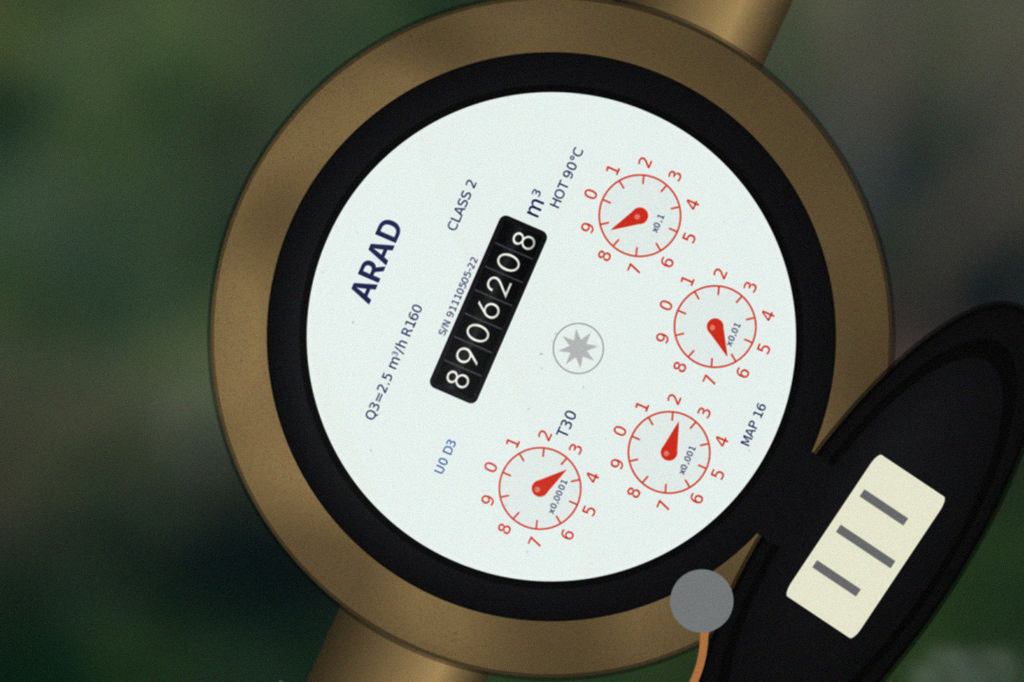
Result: 8906207.8623
